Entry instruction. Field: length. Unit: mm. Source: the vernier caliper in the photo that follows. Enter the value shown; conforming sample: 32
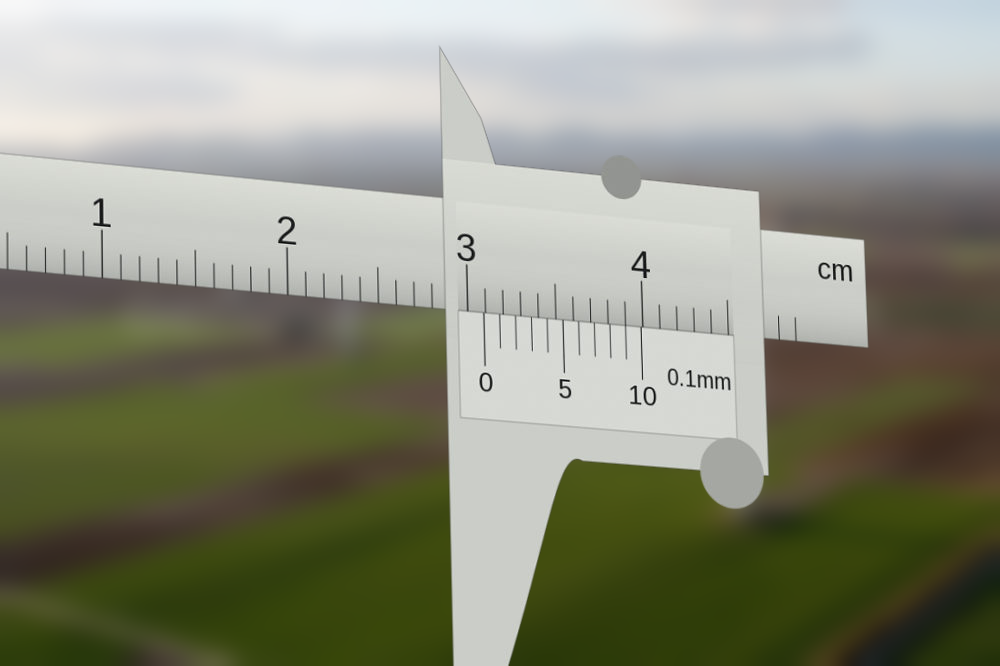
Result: 30.9
